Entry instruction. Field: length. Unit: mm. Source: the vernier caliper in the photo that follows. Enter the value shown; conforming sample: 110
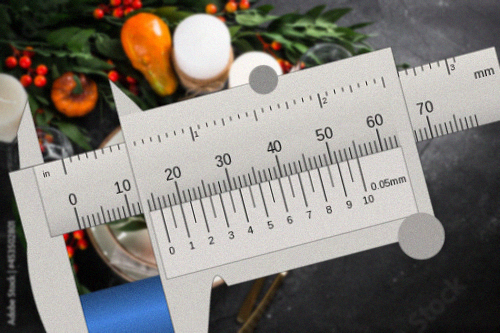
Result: 16.0
